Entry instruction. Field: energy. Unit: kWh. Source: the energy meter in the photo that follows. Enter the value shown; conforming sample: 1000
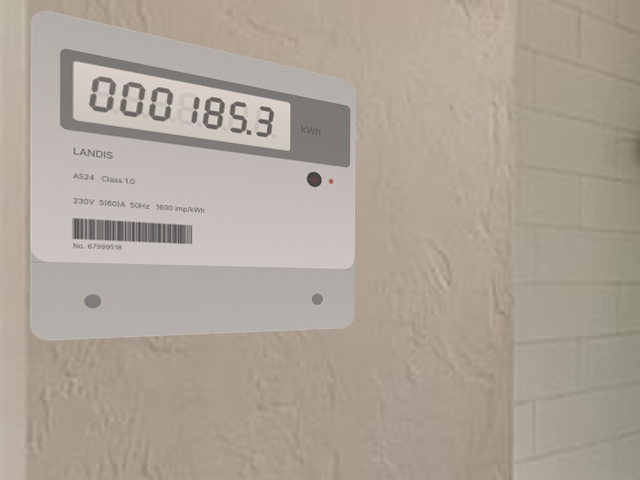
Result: 185.3
